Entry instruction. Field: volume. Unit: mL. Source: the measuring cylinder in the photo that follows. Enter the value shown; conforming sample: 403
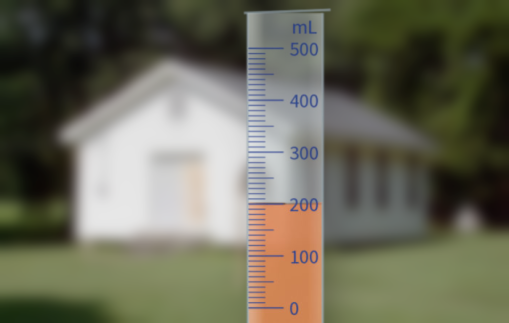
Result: 200
